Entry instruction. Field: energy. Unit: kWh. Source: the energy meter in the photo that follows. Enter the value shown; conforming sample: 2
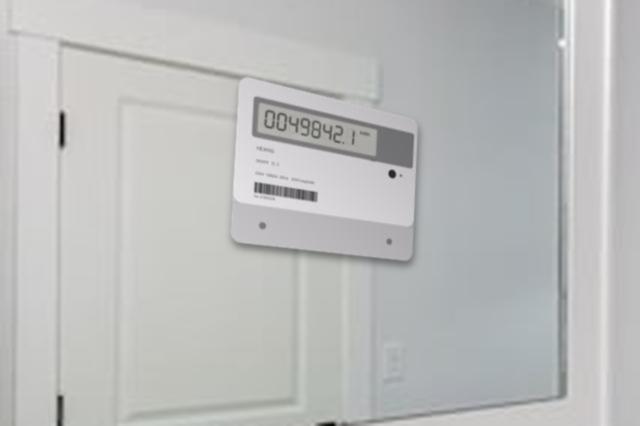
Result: 49842.1
